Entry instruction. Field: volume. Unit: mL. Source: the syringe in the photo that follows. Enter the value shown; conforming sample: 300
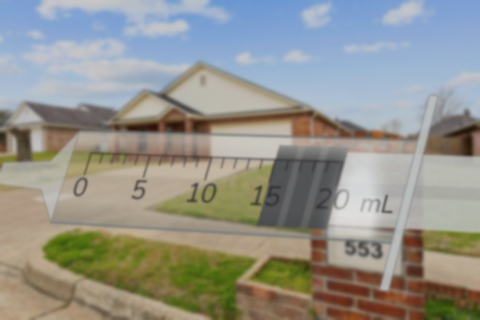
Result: 15
